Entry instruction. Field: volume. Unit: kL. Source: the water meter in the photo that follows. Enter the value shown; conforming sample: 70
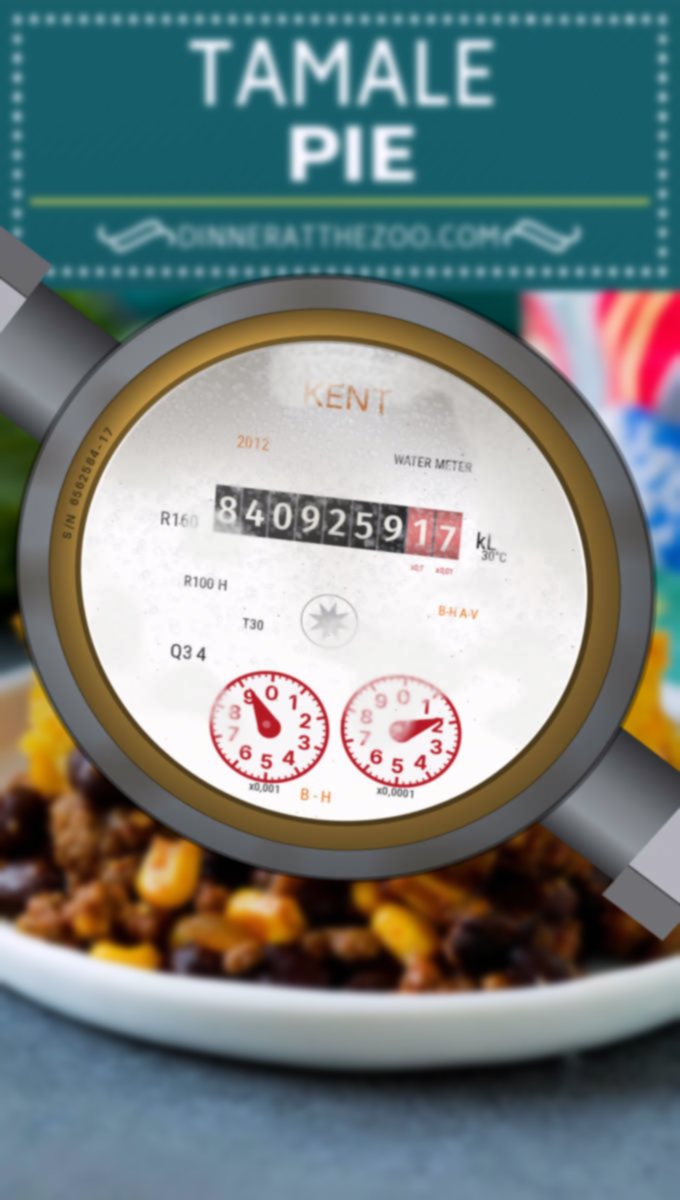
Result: 8409259.1691
